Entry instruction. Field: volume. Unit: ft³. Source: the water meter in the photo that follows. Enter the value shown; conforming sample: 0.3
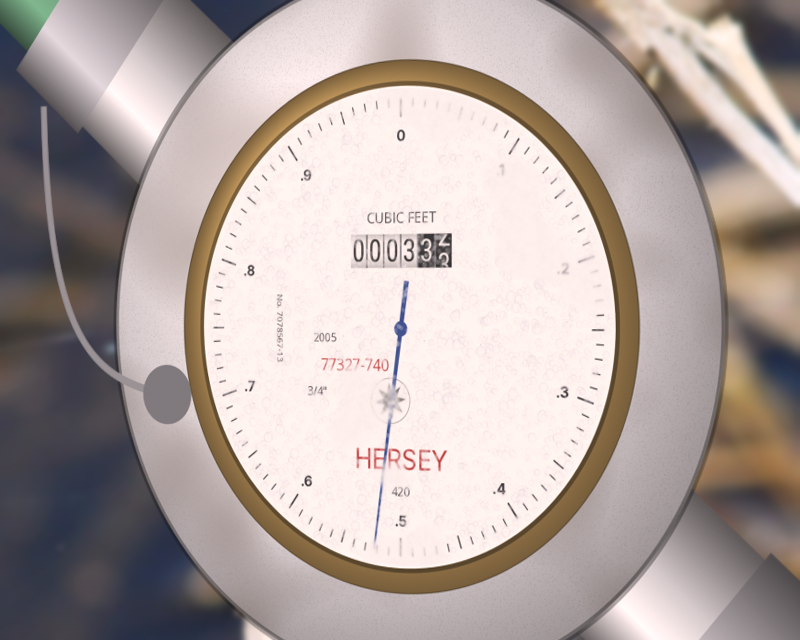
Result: 332.52
